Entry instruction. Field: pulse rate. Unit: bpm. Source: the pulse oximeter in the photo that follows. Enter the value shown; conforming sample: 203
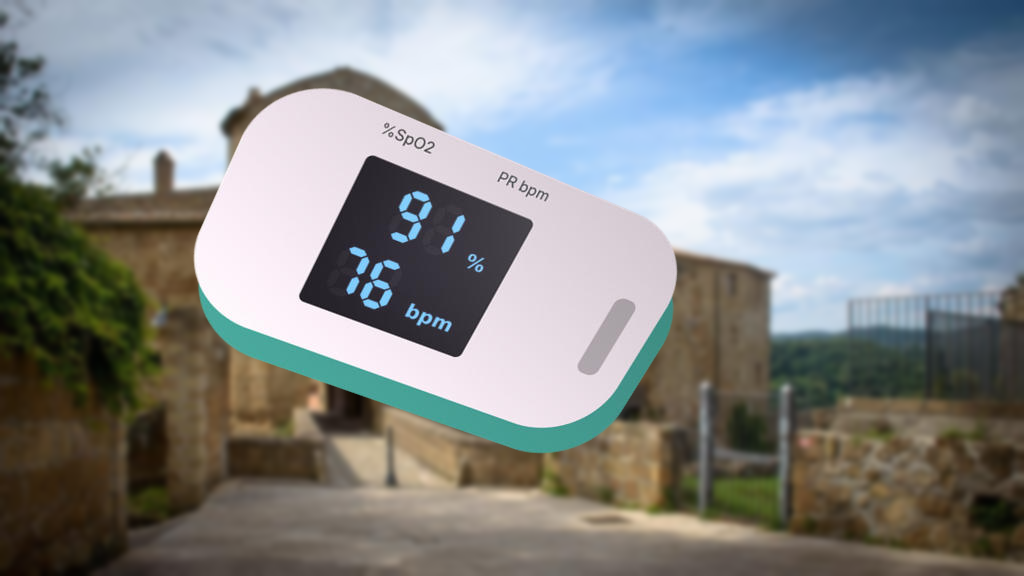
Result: 76
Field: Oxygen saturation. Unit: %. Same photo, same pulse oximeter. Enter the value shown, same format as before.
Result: 91
